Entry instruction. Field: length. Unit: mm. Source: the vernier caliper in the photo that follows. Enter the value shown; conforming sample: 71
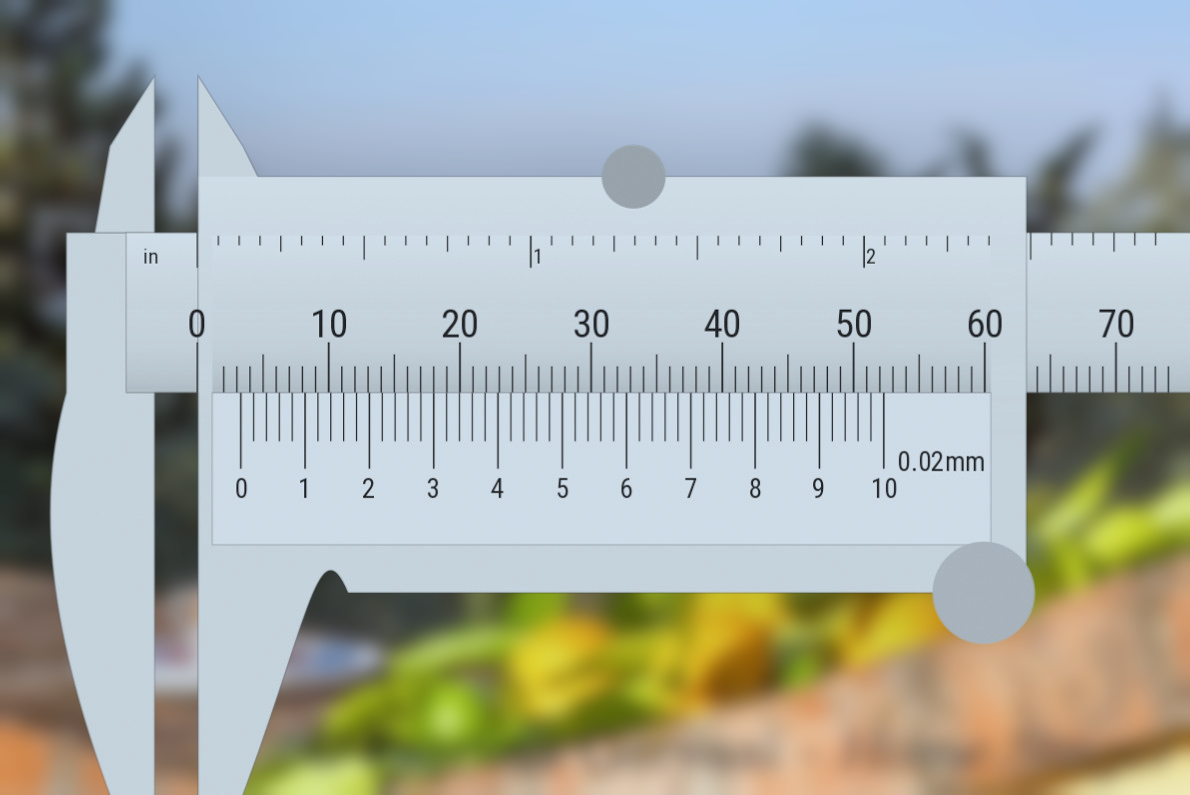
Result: 3.3
